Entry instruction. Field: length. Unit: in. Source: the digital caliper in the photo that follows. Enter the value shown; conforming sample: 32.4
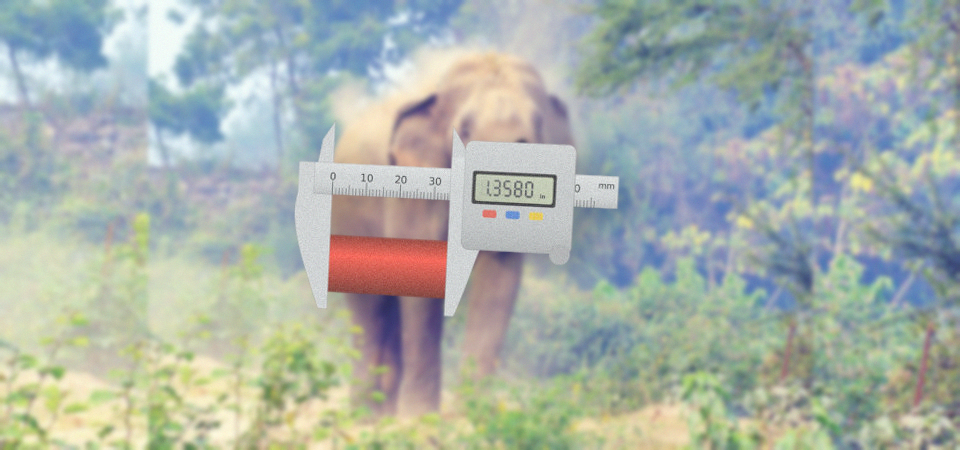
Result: 1.3580
